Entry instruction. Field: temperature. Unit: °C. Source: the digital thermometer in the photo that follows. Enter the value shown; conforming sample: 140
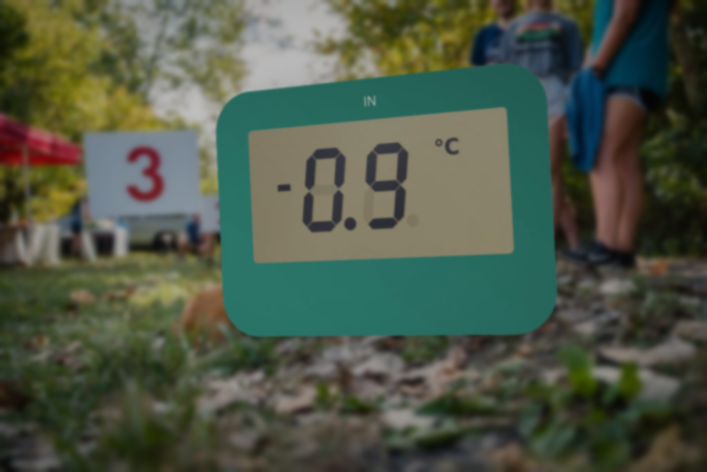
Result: -0.9
